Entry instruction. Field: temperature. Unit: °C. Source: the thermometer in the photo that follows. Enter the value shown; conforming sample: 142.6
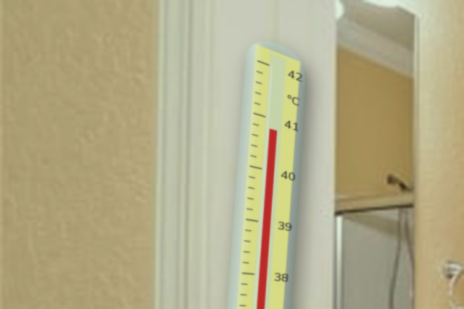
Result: 40.8
